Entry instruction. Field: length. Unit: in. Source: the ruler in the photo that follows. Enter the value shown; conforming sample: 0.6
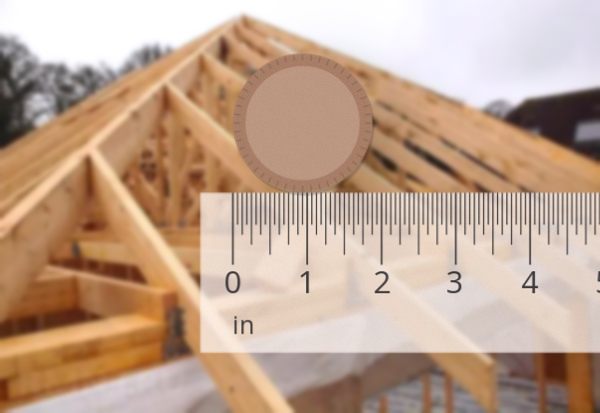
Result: 1.875
